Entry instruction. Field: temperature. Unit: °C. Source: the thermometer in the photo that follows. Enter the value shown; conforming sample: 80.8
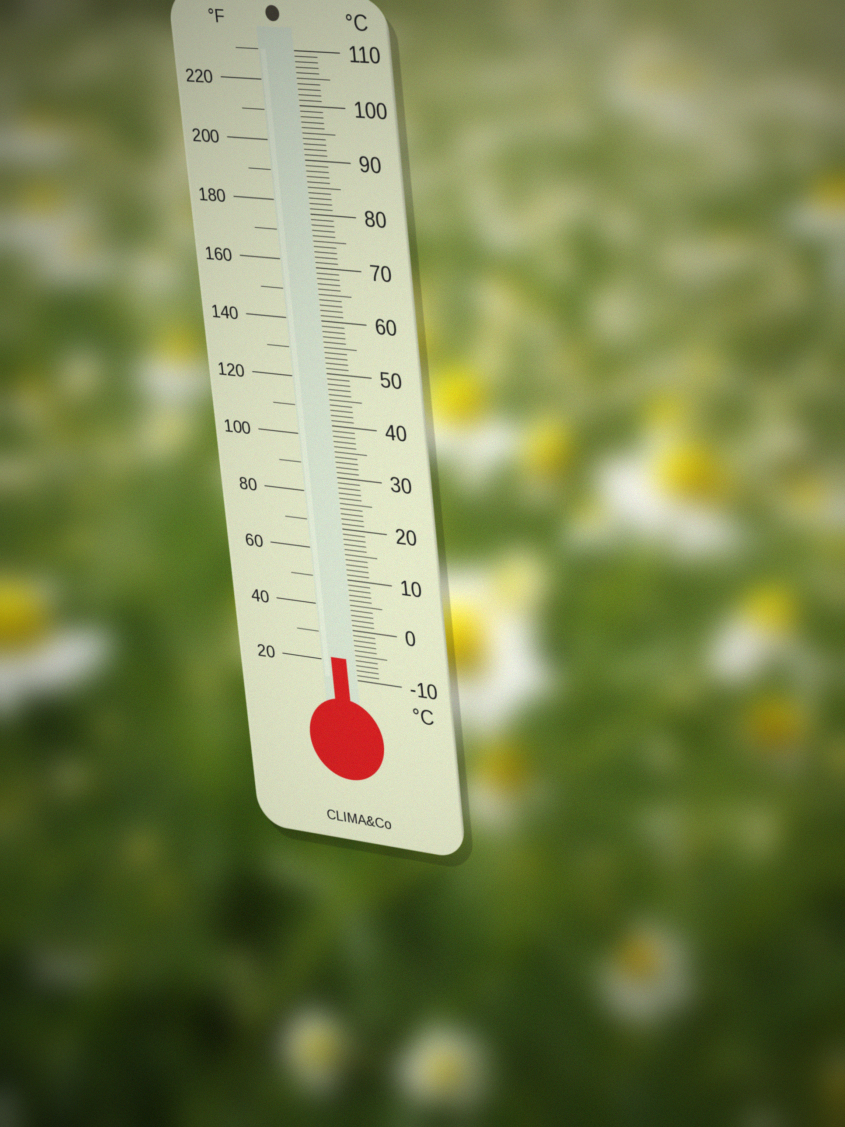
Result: -6
